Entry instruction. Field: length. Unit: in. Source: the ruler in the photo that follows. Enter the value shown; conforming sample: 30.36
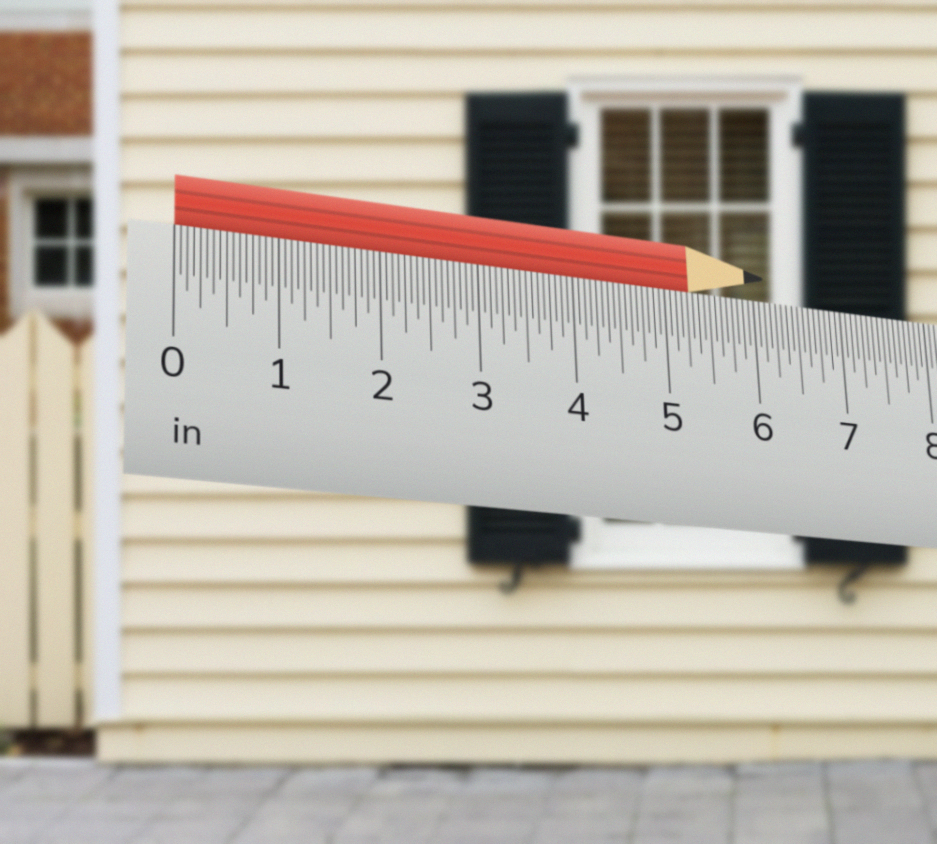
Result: 6.125
